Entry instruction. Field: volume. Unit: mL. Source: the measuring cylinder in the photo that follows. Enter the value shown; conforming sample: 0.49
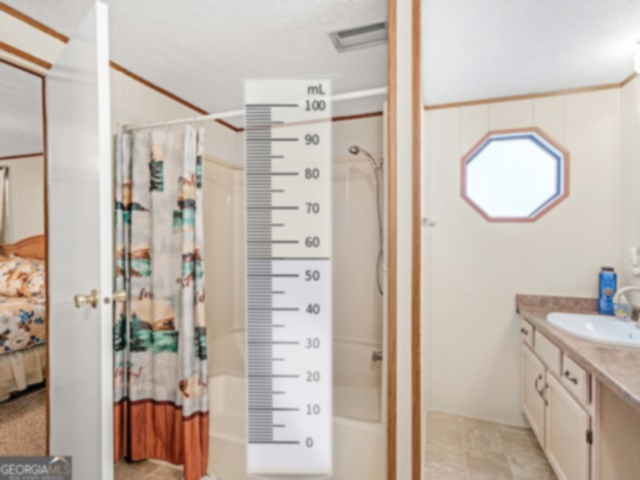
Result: 55
